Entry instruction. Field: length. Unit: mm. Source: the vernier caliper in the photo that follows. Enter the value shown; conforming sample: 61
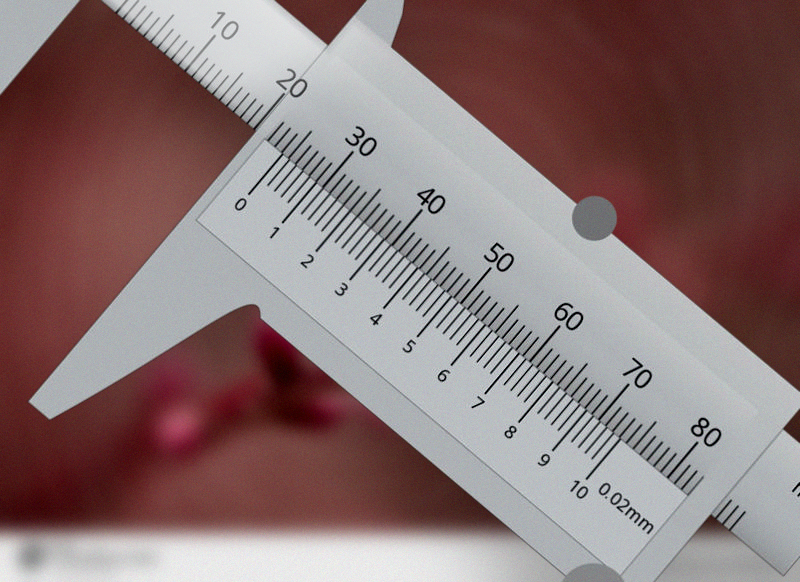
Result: 24.2
